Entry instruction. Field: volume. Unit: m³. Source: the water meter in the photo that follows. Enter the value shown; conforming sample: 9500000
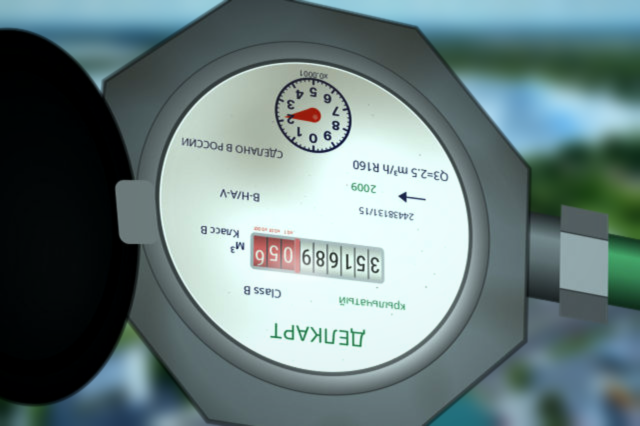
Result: 351689.0562
